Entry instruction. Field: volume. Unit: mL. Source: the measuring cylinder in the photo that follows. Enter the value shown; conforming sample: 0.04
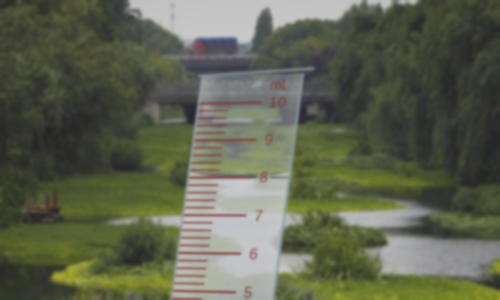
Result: 8
